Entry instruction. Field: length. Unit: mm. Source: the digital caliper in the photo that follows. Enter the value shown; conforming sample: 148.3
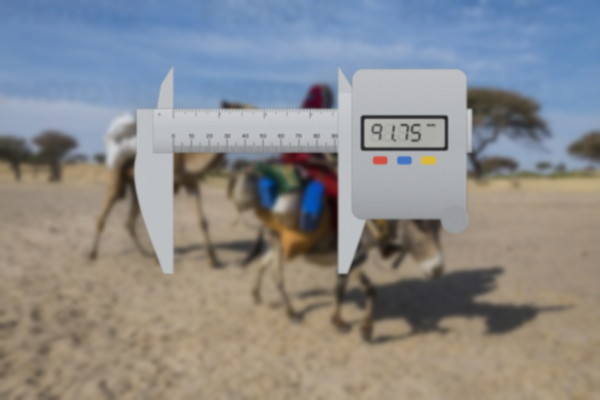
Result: 91.75
